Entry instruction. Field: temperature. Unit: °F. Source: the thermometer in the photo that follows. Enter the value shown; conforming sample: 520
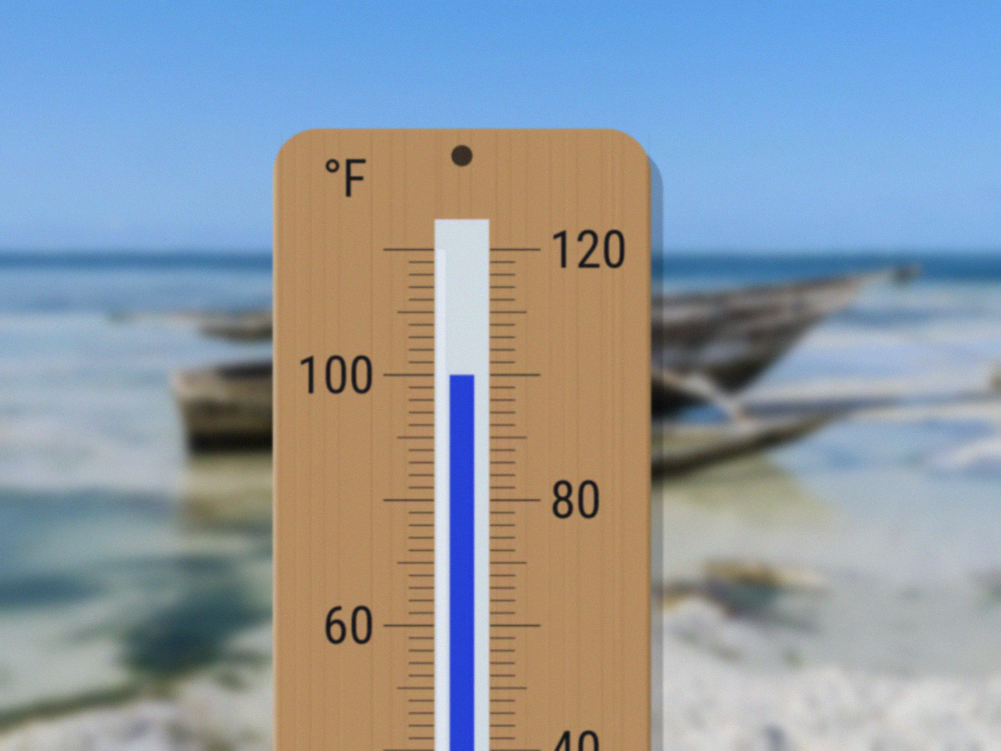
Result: 100
